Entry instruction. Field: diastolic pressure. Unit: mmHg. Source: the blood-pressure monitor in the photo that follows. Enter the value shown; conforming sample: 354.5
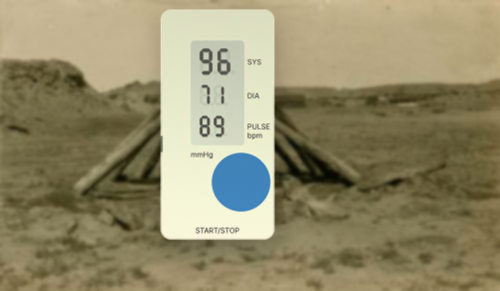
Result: 71
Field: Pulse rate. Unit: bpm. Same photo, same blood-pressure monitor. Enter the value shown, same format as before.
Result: 89
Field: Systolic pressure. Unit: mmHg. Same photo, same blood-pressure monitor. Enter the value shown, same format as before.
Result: 96
